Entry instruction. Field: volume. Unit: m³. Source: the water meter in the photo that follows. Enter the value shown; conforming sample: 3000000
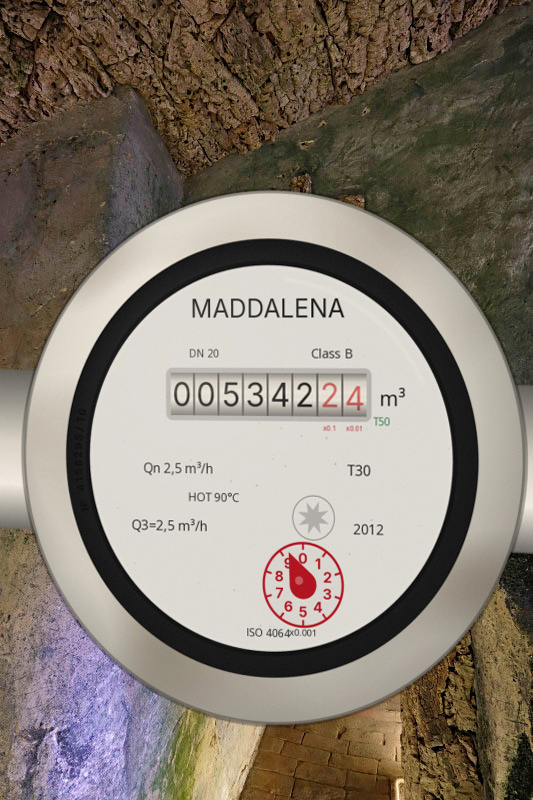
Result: 5342.239
